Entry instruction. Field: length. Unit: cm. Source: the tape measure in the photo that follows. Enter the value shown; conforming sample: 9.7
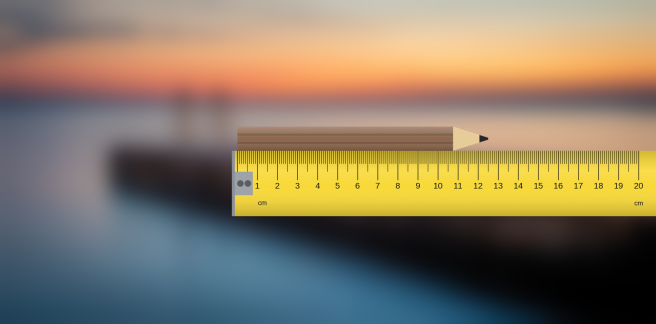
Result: 12.5
